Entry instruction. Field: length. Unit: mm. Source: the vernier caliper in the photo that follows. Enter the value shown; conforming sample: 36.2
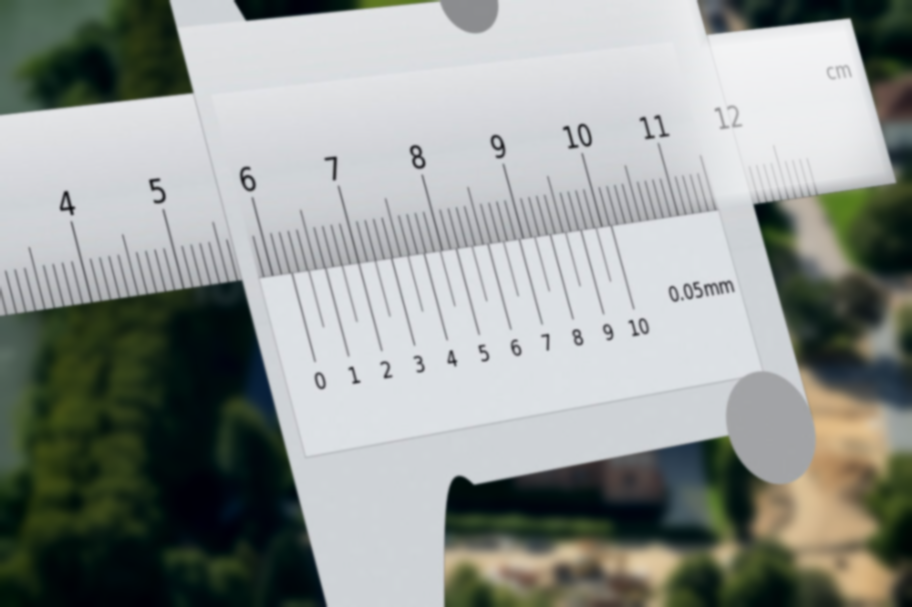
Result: 62.2
